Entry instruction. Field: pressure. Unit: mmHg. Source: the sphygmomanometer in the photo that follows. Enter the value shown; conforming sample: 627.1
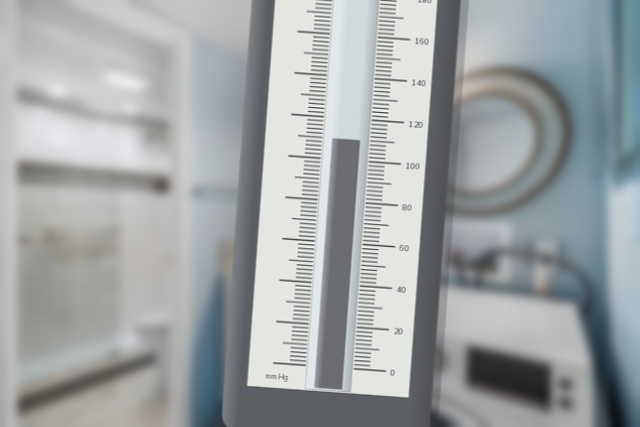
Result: 110
